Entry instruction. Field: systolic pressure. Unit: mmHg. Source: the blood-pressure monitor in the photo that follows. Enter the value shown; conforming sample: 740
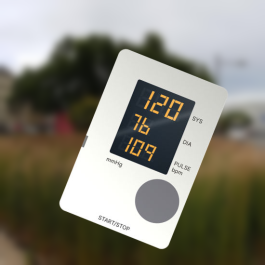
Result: 120
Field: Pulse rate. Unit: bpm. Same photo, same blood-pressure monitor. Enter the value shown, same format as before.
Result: 109
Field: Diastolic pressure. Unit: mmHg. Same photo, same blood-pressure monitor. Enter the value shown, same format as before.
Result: 76
